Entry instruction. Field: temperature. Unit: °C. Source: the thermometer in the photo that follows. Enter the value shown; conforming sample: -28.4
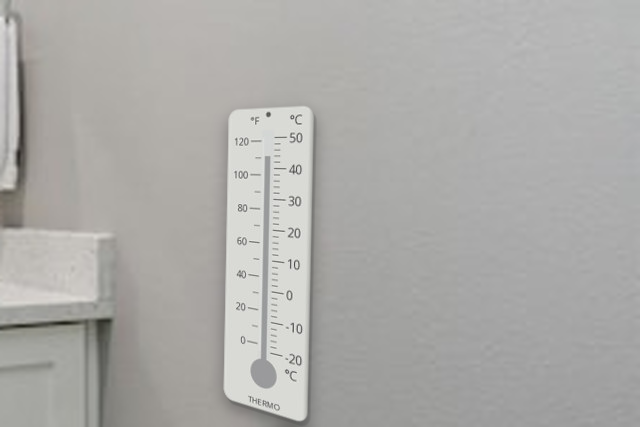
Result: 44
